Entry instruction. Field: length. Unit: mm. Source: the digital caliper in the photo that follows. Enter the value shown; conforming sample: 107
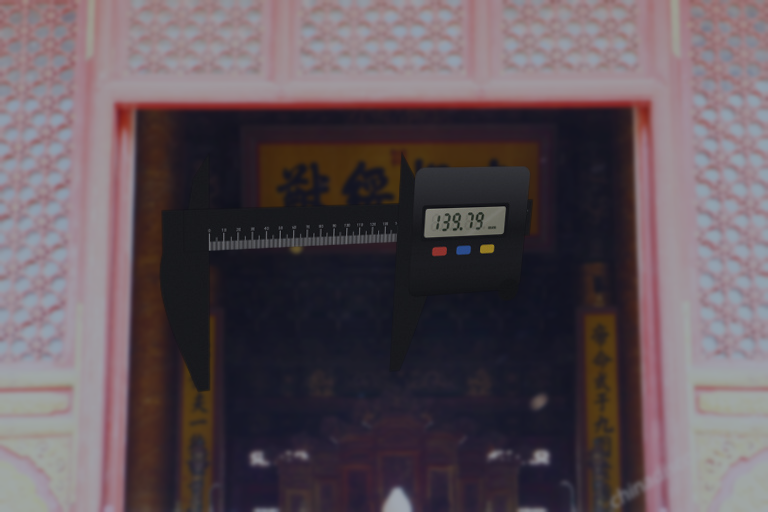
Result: 139.79
